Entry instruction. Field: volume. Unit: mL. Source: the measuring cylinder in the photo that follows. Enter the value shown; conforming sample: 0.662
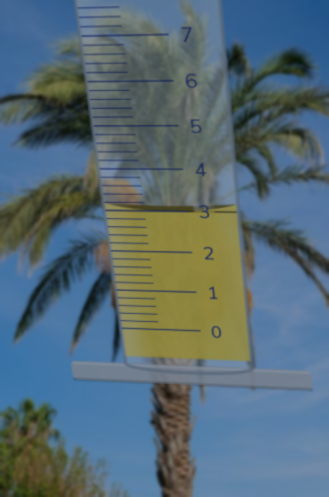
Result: 3
